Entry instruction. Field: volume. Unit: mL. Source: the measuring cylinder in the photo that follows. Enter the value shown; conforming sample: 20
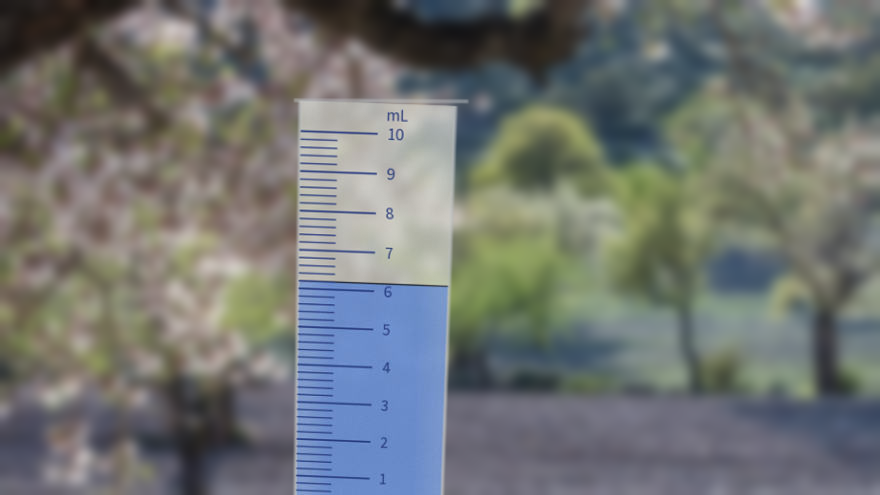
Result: 6.2
